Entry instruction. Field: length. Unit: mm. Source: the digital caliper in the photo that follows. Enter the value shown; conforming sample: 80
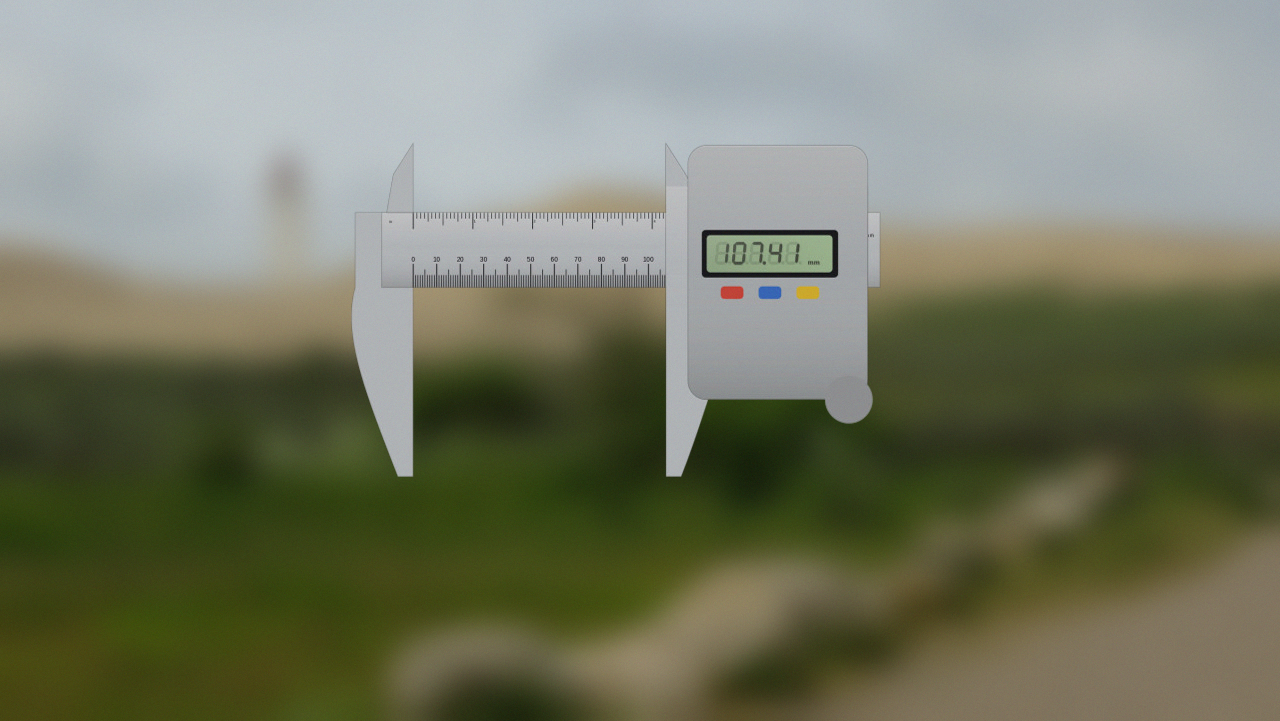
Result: 107.41
